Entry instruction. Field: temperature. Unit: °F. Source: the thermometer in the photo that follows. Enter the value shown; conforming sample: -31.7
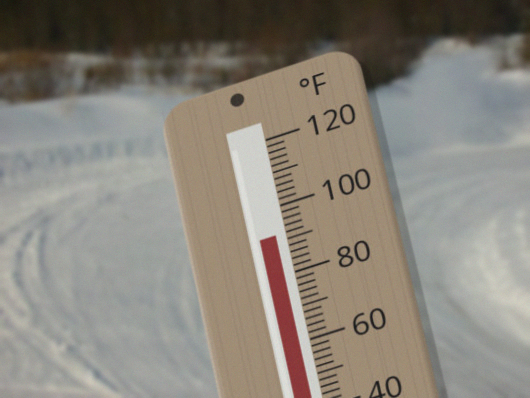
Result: 92
